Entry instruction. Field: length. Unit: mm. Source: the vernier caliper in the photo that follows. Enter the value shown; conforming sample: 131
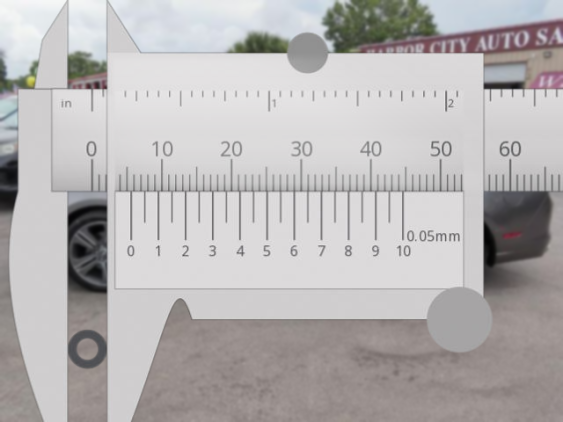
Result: 5.6
